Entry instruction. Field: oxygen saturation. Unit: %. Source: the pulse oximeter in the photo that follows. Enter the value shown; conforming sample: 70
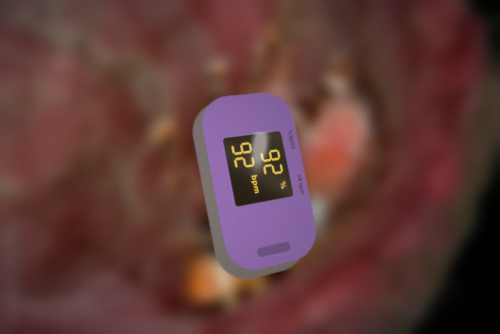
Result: 92
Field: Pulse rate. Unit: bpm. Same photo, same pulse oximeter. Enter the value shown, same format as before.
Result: 92
